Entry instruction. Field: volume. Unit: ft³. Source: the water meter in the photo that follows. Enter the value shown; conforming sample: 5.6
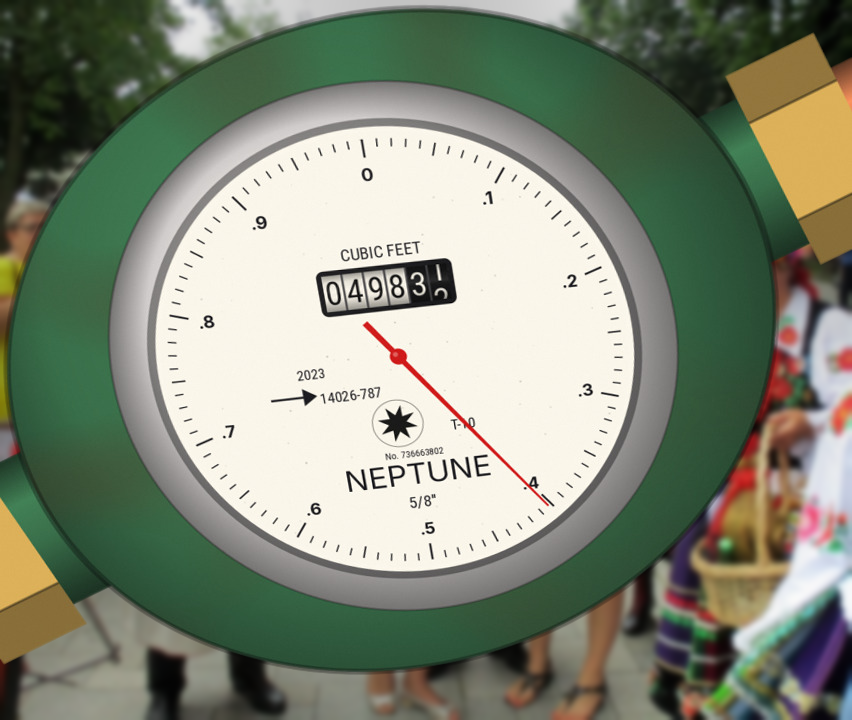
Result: 49831.40
